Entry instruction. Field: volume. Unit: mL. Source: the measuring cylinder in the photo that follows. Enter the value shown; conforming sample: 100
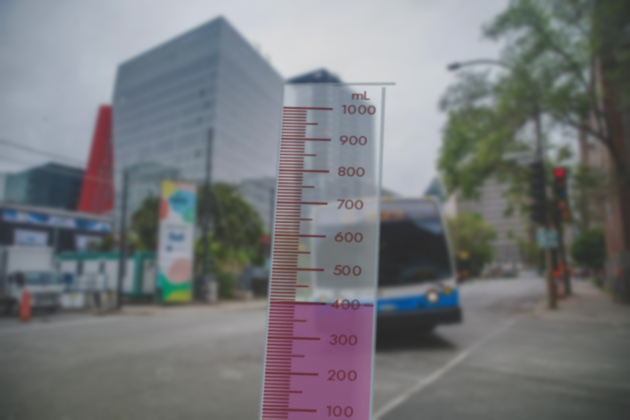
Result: 400
